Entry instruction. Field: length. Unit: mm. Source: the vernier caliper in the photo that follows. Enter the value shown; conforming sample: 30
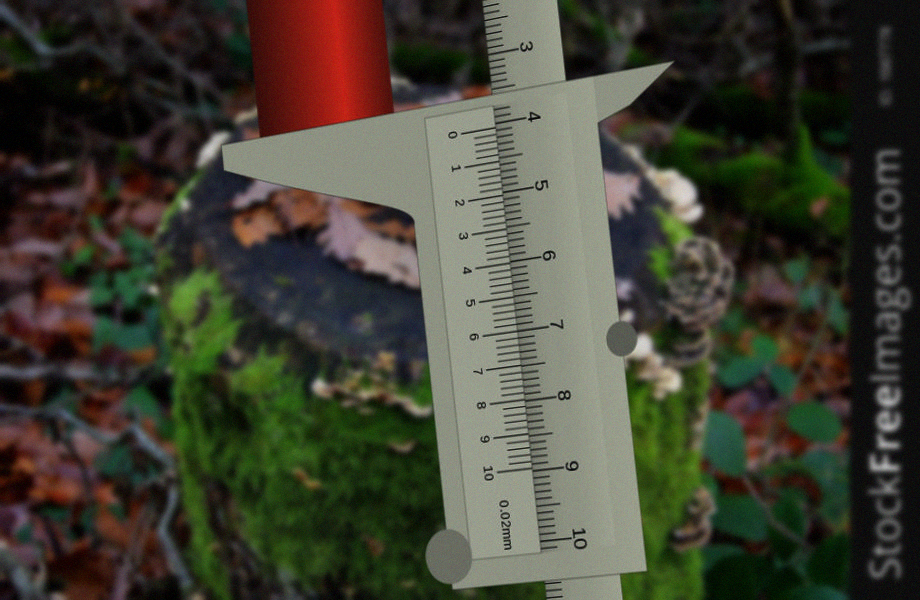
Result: 40.6
